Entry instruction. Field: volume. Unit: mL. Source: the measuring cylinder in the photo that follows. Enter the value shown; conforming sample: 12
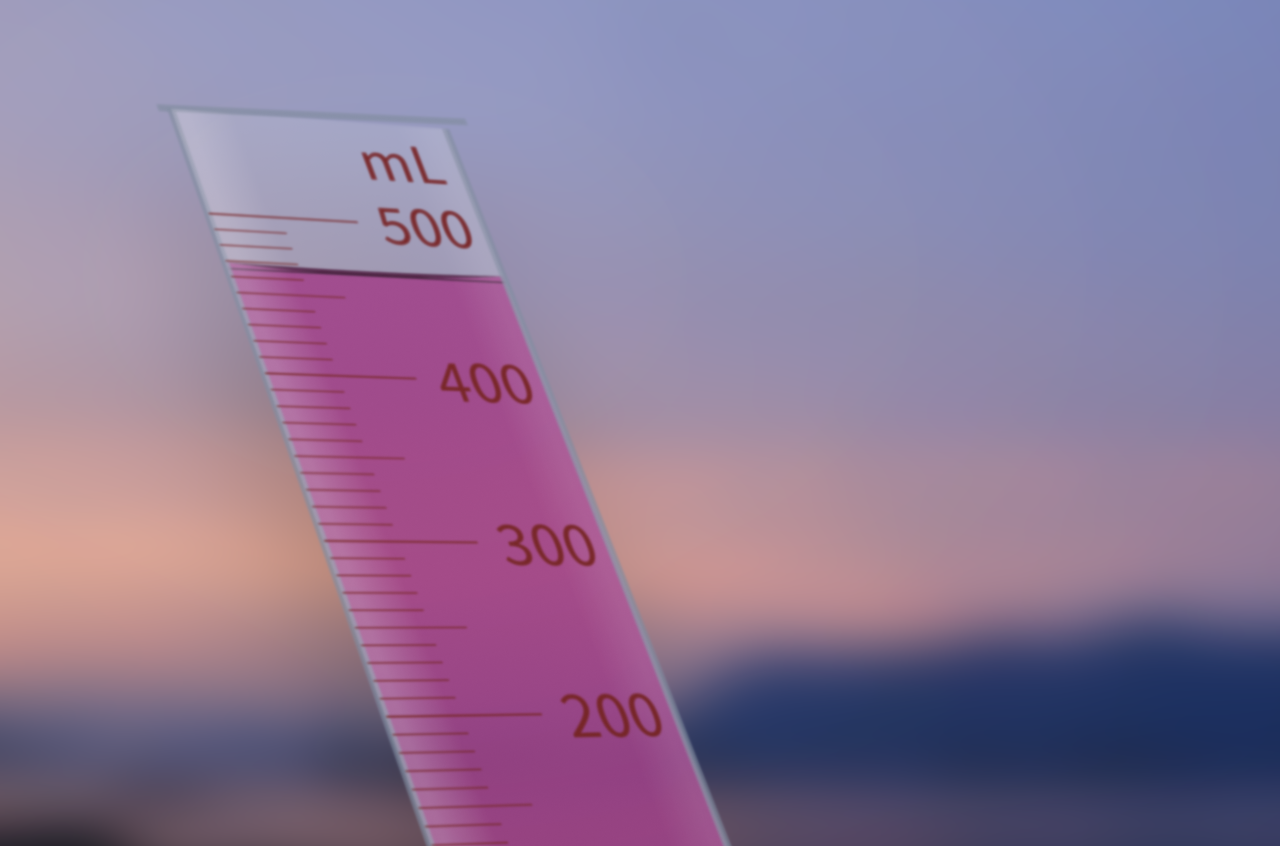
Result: 465
